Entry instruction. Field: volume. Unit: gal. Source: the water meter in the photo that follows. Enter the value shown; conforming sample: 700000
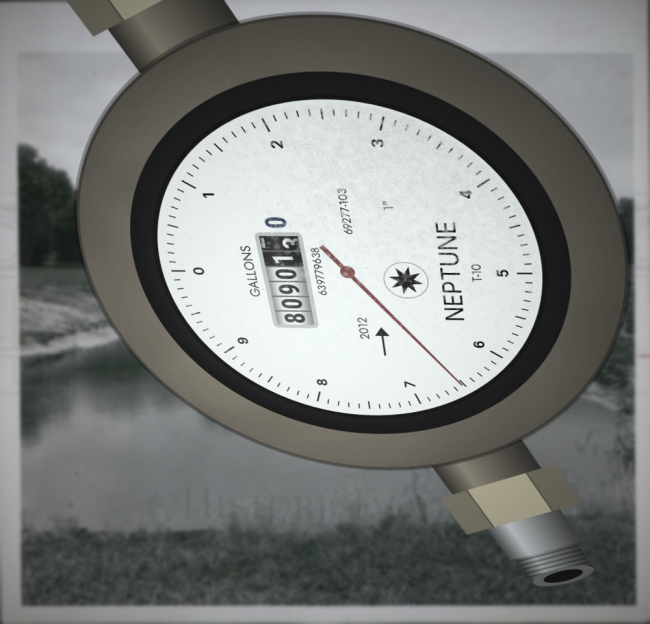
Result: 8090126.5
